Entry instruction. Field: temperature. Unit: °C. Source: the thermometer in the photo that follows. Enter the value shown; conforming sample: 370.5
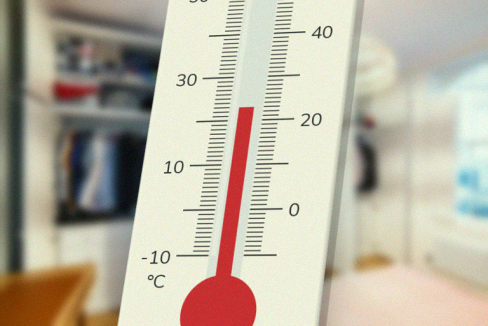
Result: 23
